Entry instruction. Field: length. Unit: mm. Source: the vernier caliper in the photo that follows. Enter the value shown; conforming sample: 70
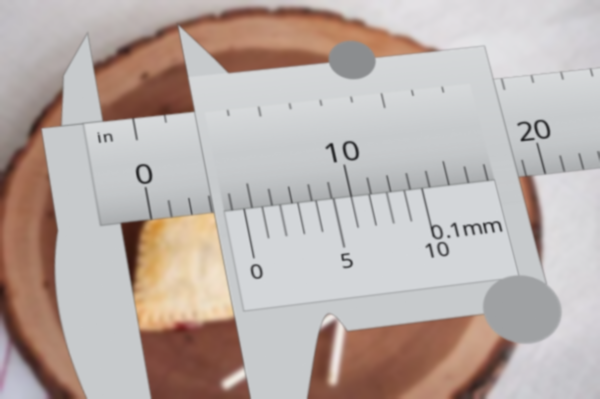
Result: 4.6
